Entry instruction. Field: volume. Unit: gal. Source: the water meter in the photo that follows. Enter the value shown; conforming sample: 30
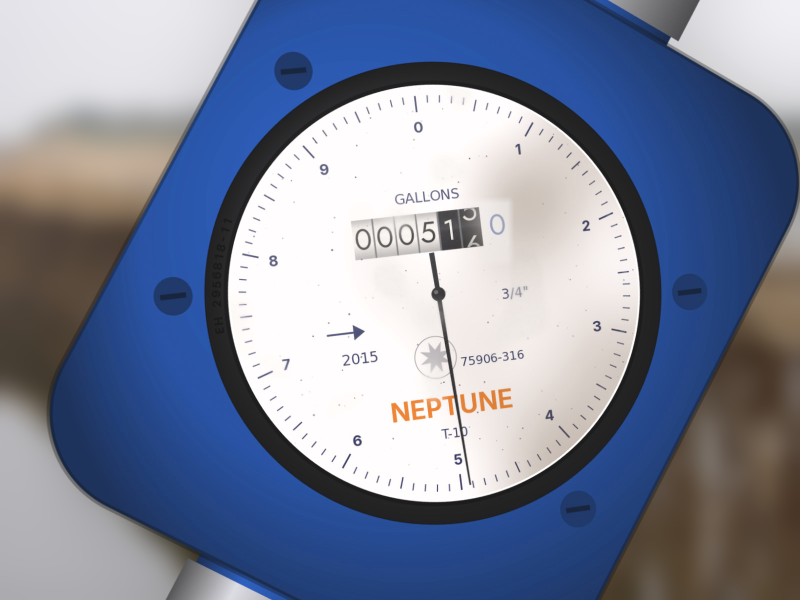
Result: 5154.9
